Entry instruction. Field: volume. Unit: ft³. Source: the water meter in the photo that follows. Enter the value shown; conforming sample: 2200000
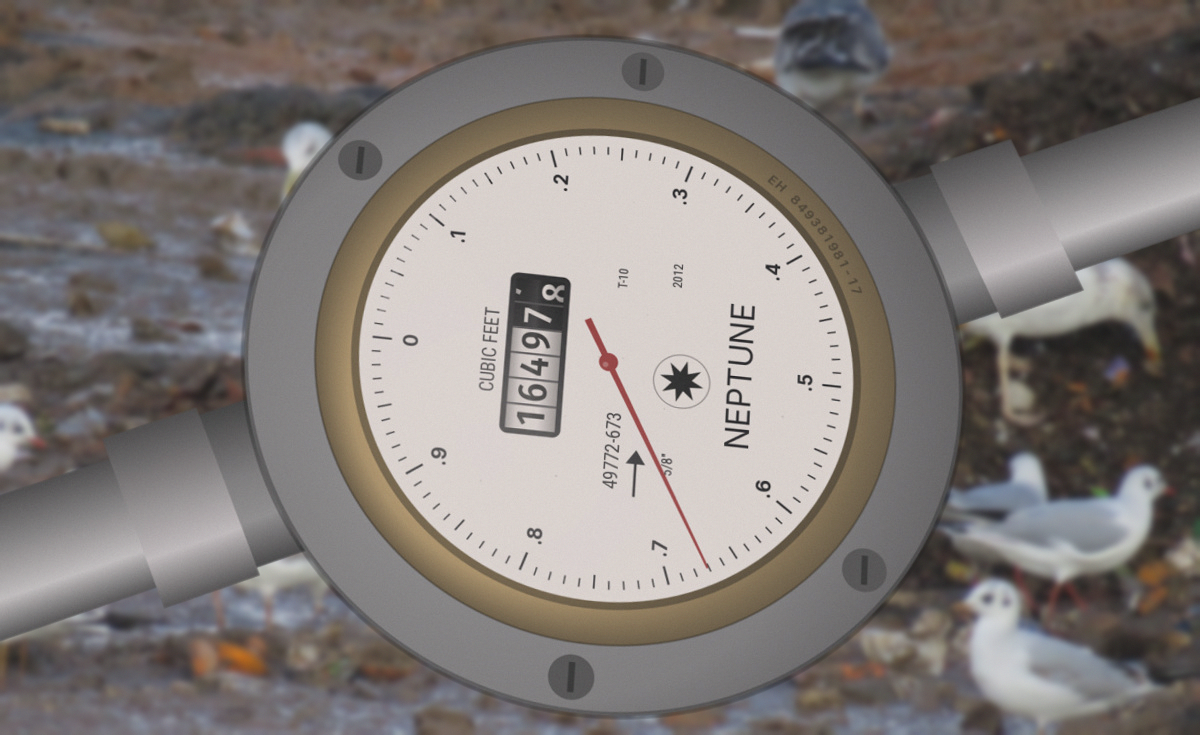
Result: 164977.67
